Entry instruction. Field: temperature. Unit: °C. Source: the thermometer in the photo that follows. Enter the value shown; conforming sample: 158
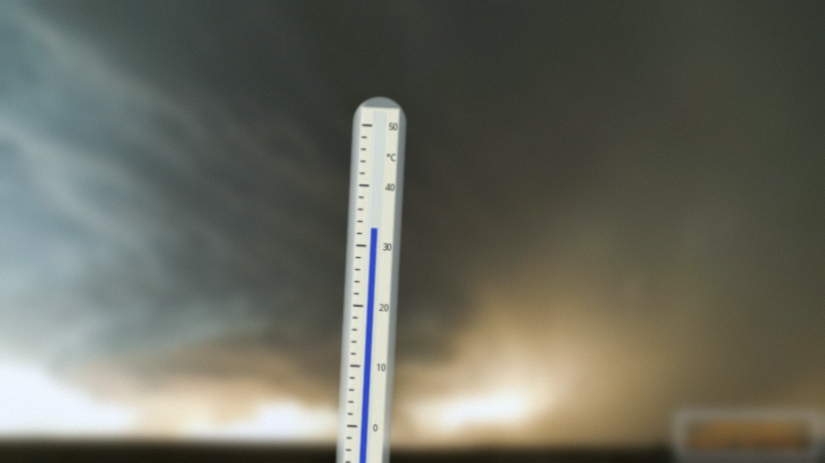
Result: 33
